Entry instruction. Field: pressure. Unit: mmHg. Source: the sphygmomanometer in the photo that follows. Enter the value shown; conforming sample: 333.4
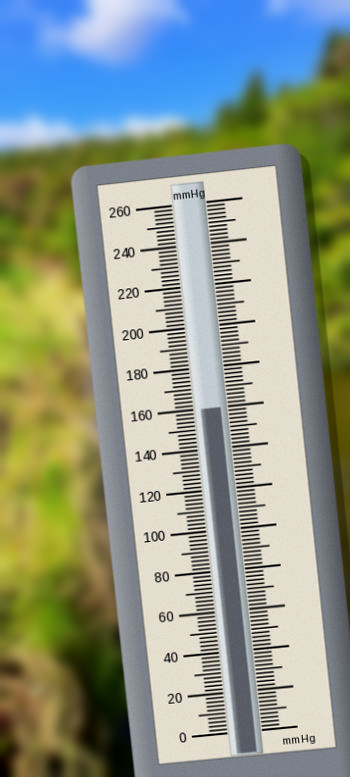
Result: 160
